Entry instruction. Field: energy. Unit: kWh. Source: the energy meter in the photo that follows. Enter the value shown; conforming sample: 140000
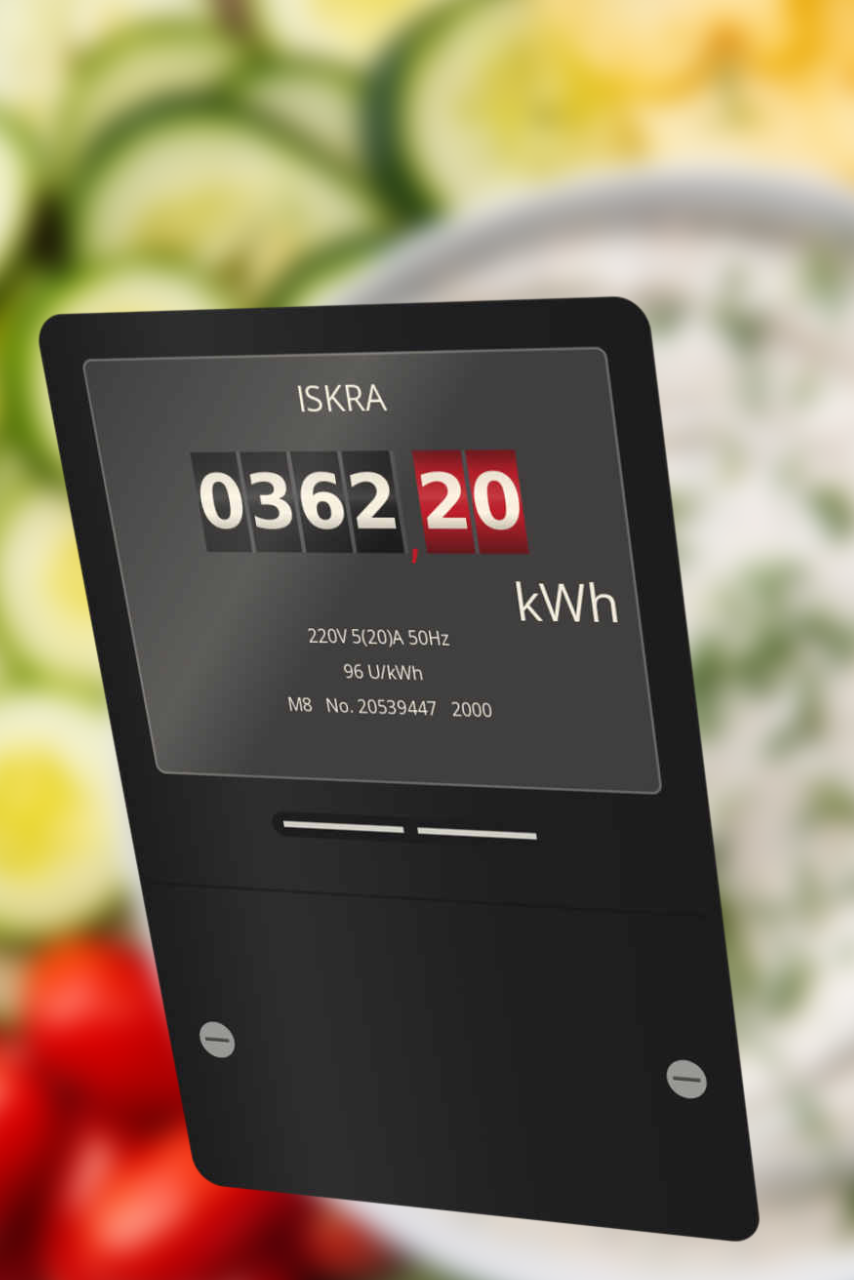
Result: 362.20
